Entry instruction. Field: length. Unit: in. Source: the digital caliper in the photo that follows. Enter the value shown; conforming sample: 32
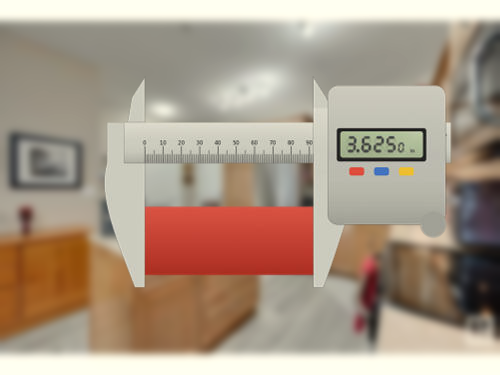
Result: 3.6250
